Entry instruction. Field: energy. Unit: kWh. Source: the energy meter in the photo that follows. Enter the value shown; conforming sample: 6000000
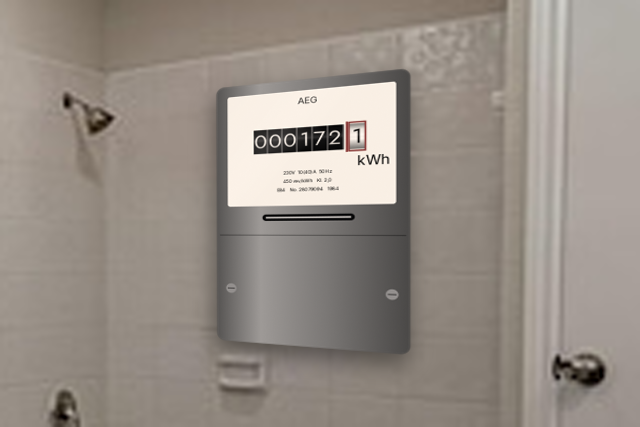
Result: 172.1
